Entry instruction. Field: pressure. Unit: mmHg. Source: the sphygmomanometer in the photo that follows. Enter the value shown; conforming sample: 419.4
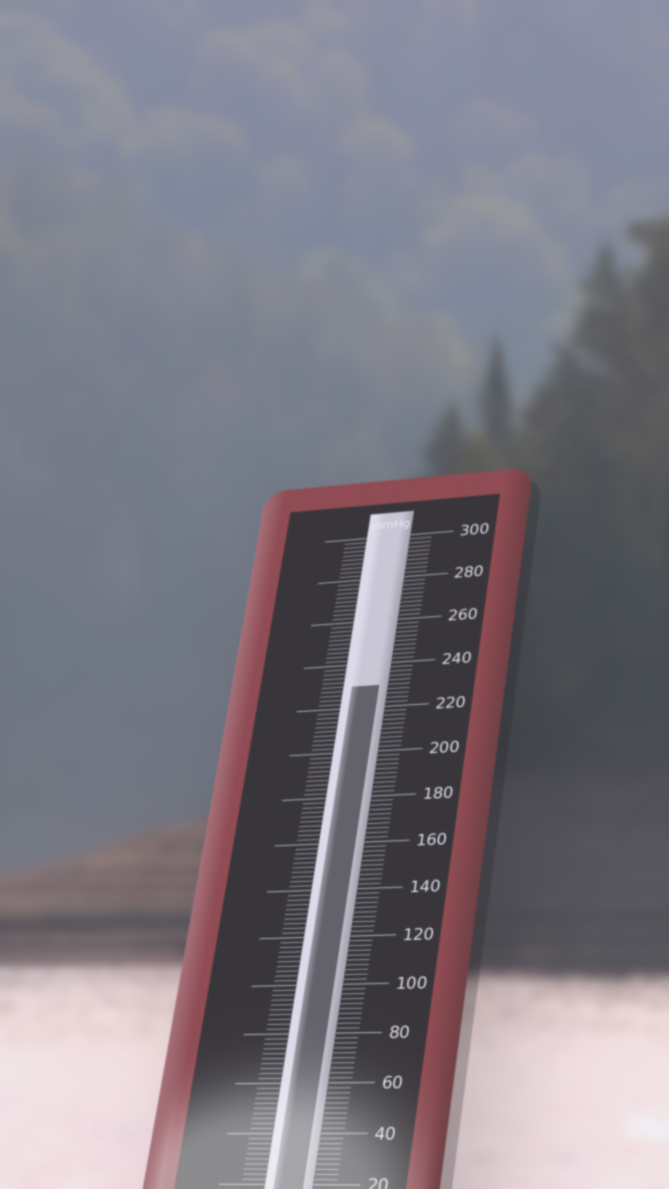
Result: 230
